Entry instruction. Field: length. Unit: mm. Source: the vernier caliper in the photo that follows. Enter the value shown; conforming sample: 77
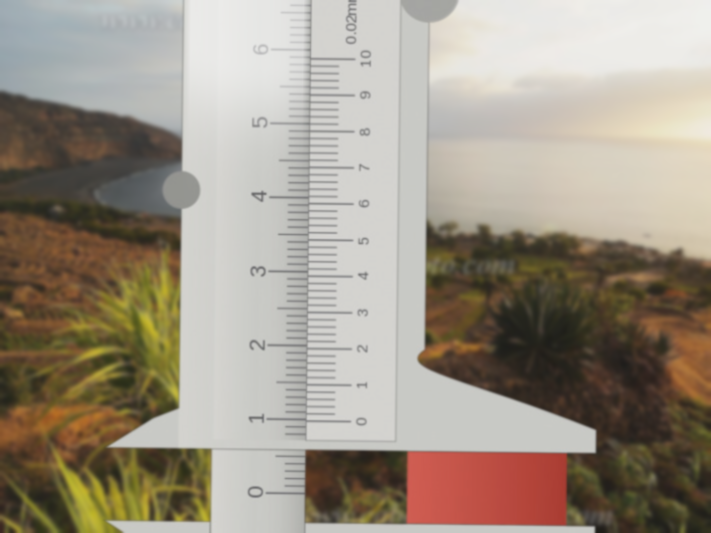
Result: 9.8
